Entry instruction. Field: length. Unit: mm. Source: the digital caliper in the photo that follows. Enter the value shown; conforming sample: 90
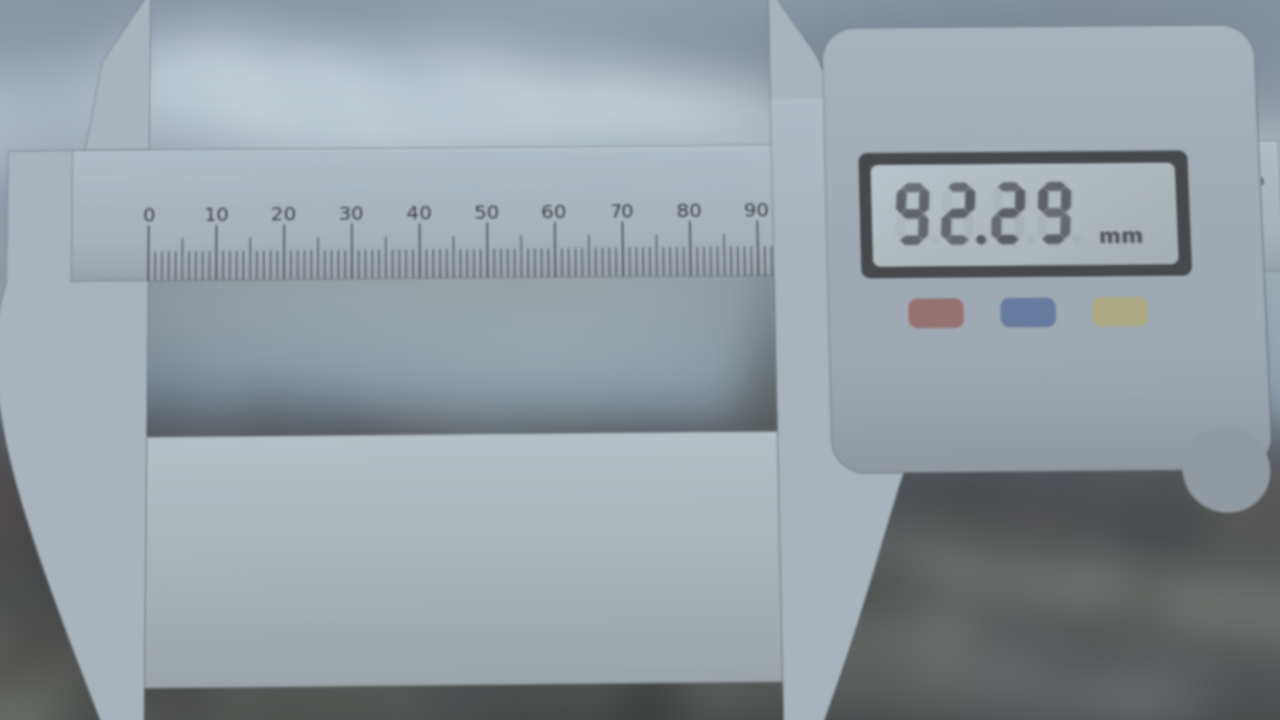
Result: 92.29
